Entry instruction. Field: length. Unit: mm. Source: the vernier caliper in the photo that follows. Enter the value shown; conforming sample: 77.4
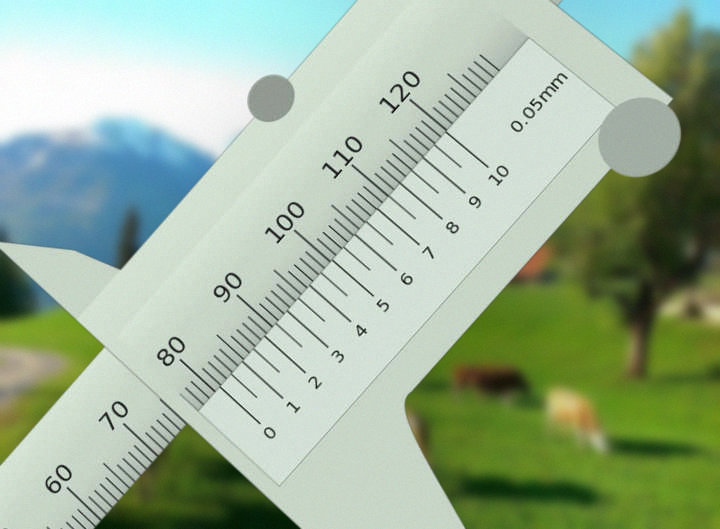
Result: 80.8
